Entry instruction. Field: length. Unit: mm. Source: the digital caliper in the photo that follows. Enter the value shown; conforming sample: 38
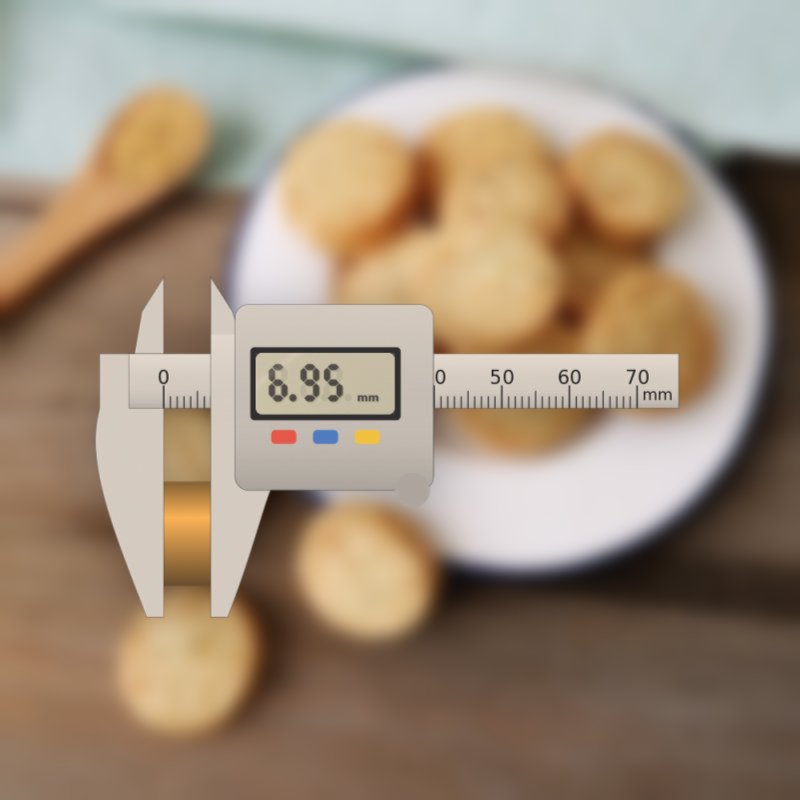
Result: 6.95
